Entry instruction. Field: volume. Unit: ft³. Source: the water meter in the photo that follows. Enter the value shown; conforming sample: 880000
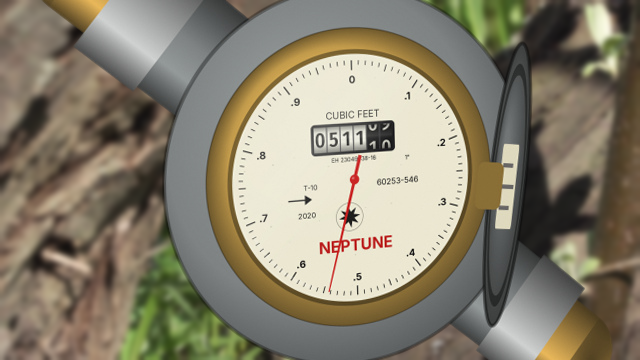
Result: 51109.54
